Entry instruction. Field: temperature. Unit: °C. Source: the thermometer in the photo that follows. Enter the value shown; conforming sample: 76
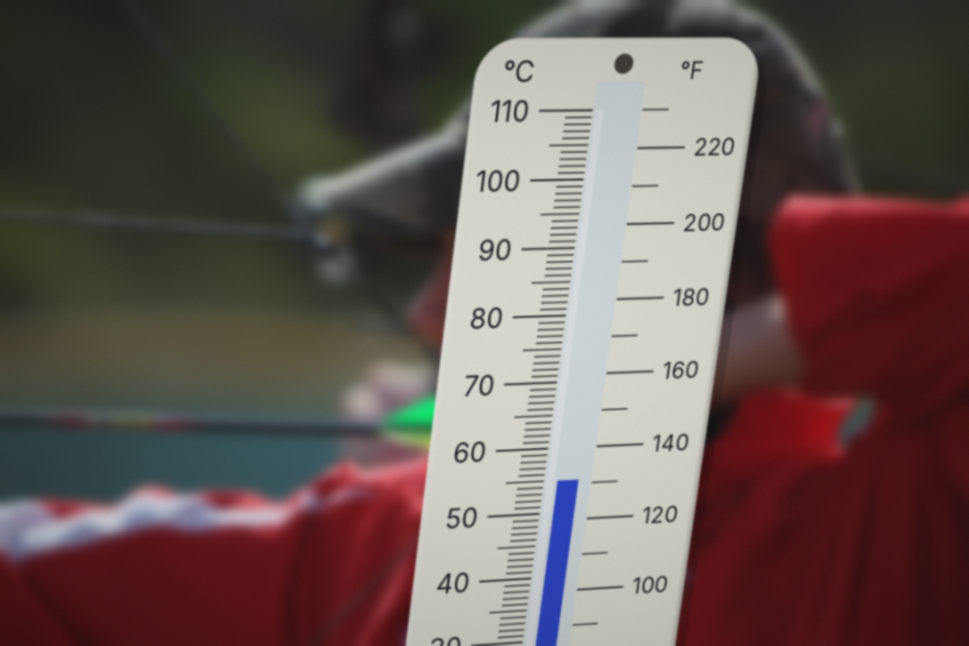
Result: 55
